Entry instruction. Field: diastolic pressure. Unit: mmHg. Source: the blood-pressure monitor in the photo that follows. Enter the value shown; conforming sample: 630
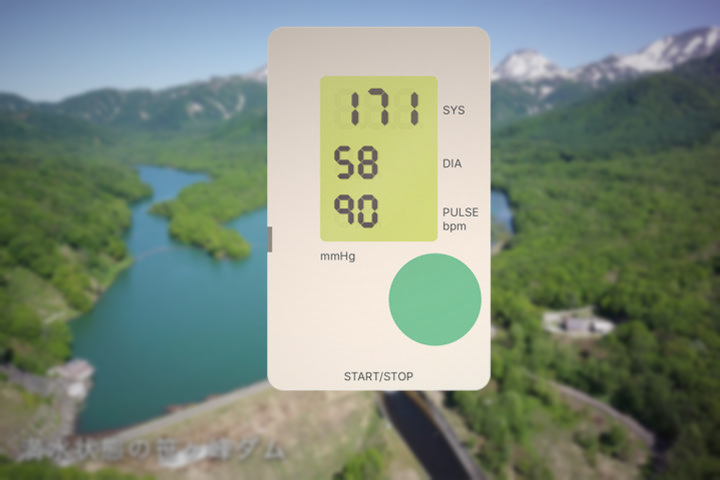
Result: 58
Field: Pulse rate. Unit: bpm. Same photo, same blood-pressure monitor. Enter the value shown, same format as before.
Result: 90
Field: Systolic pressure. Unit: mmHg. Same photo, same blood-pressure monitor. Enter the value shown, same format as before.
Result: 171
